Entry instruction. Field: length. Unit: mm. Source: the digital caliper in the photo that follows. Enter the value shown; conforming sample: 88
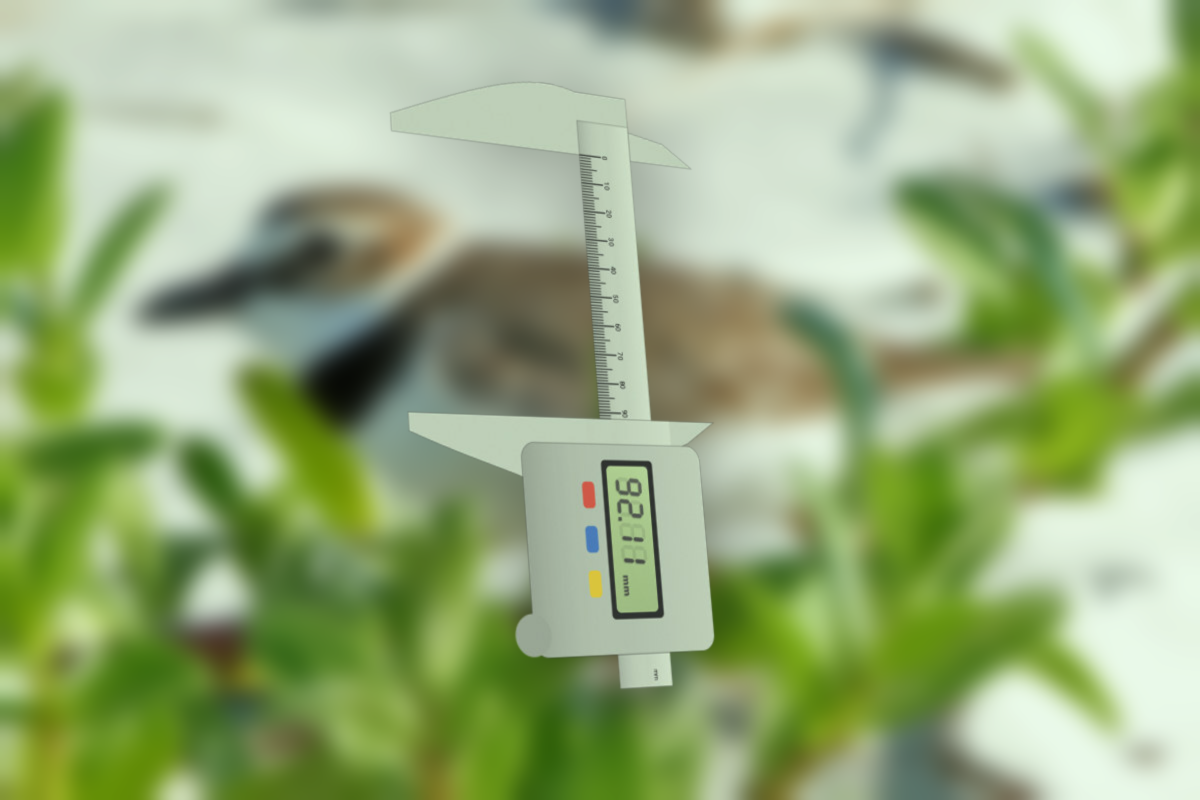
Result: 92.11
